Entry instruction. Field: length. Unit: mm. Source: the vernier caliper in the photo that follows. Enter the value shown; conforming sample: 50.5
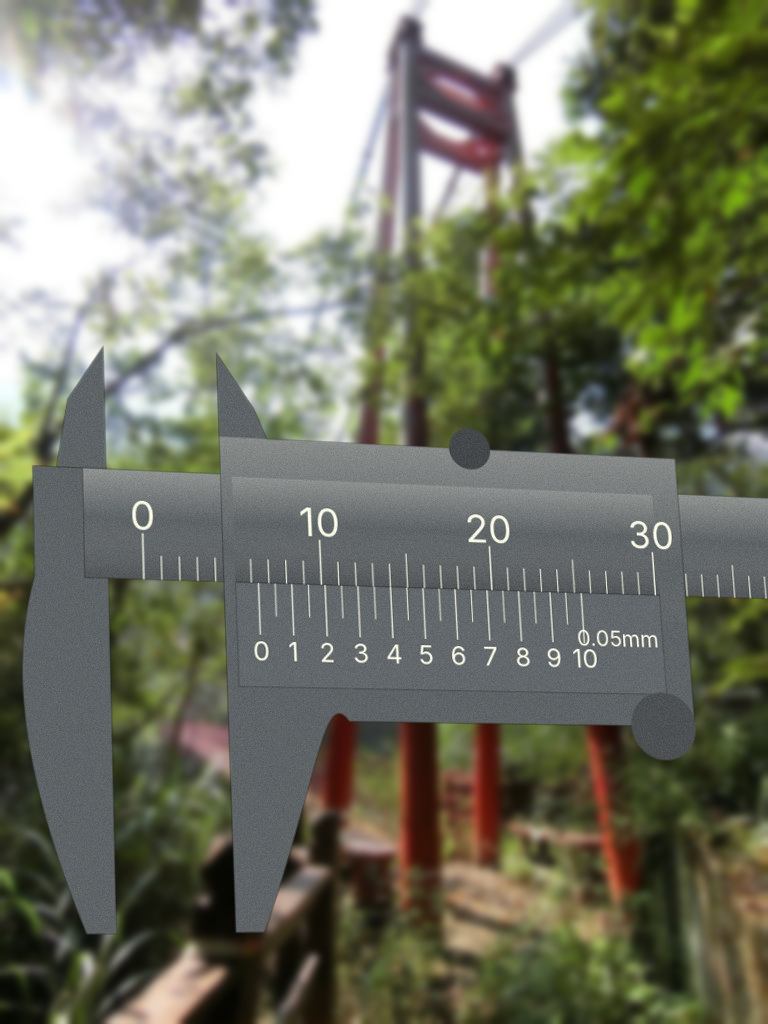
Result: 6.4
